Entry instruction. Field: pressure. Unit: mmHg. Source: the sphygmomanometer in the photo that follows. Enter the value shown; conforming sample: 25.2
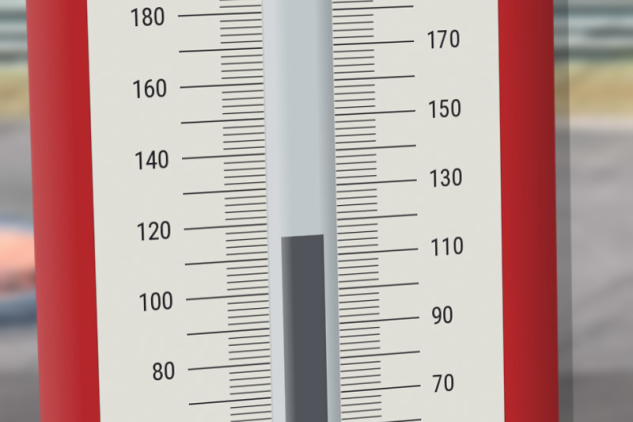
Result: 116
